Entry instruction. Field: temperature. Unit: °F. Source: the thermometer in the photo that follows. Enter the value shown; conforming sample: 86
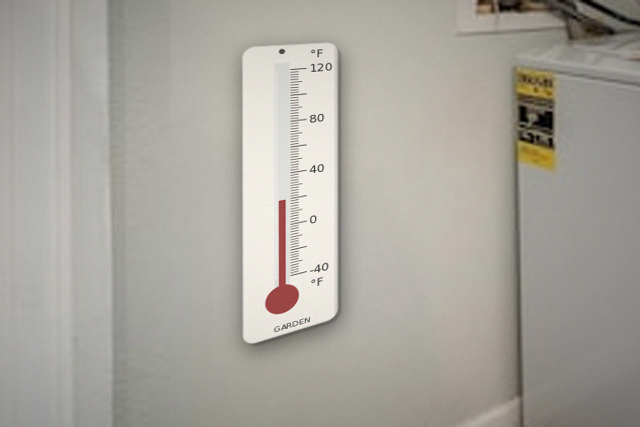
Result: 20
